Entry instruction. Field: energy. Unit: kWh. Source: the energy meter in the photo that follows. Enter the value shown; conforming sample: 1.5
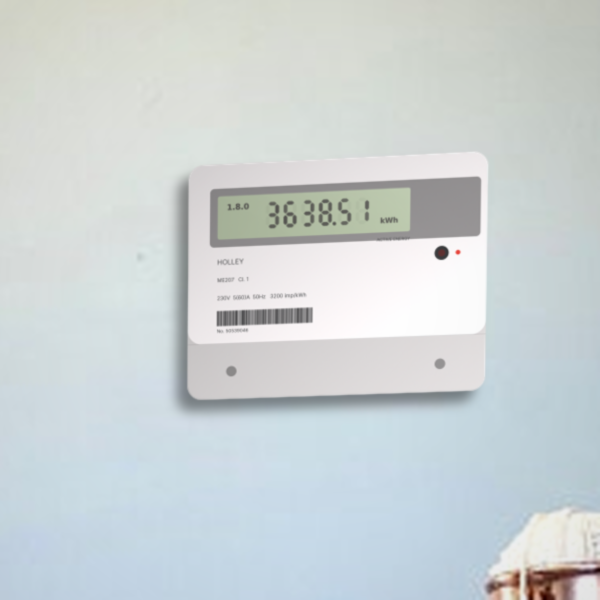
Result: 3638.51
